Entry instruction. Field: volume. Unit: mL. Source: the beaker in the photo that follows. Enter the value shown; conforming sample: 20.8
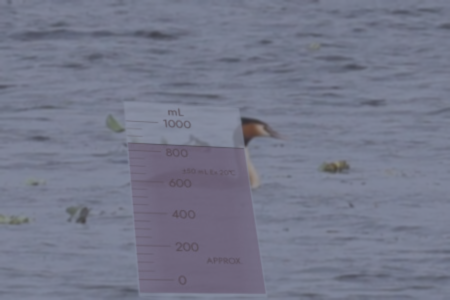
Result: 850
